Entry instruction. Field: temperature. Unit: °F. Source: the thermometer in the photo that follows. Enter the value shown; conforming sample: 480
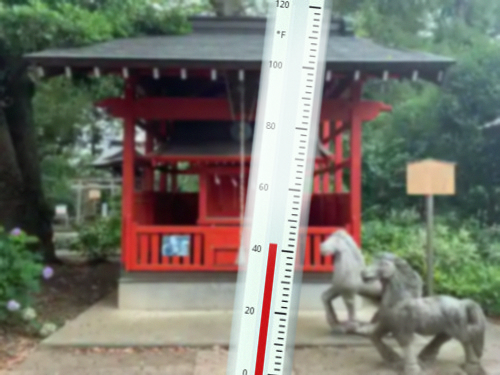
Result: 42
